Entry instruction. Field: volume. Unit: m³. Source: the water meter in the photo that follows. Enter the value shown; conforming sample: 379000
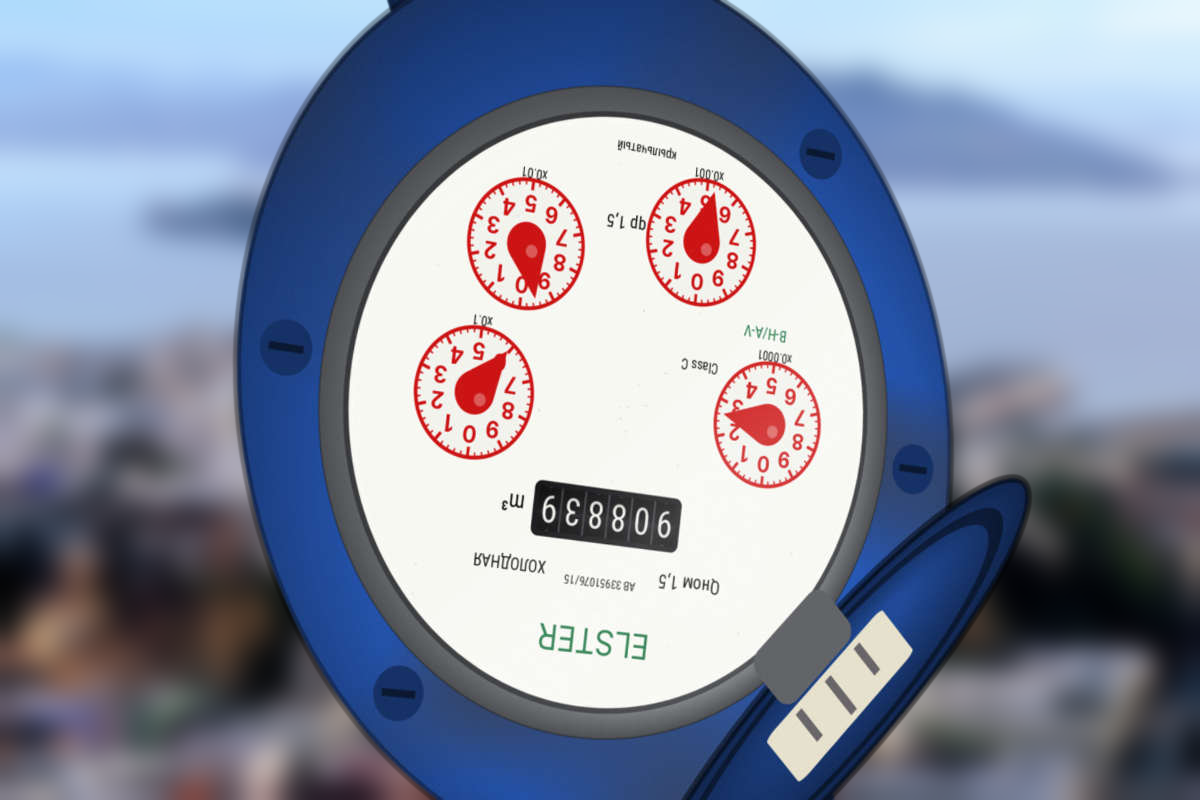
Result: 908839.5952
